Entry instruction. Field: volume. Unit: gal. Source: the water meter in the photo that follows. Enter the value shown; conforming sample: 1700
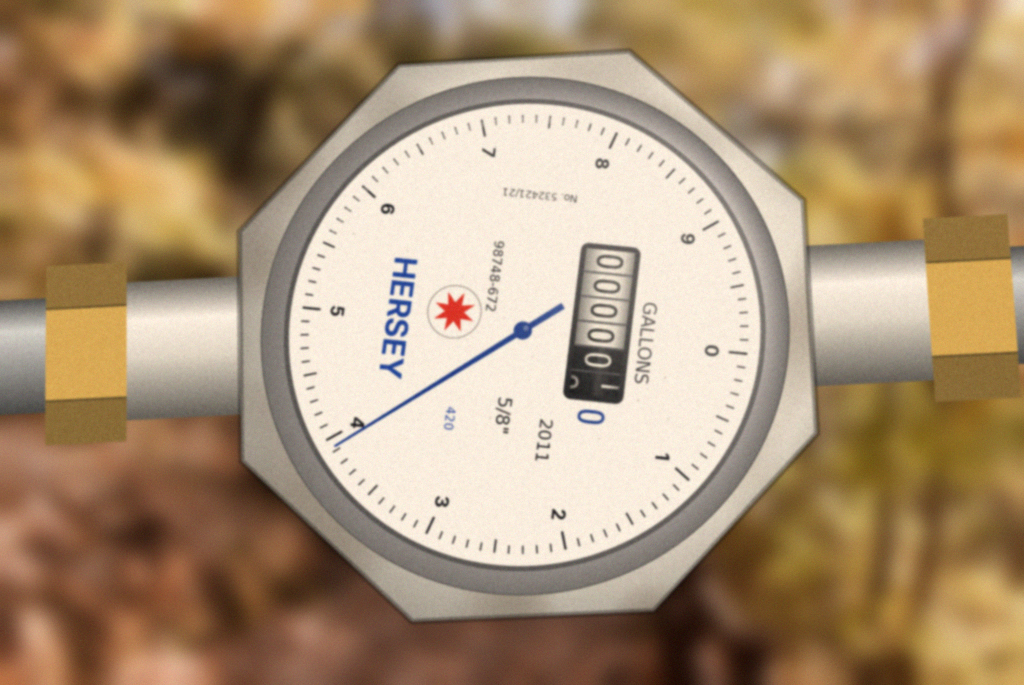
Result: 13.9
